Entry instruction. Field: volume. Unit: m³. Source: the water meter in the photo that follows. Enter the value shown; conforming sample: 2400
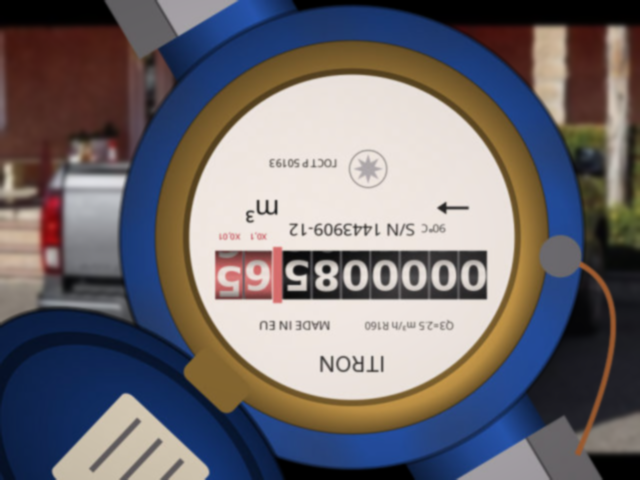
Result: 85.65
